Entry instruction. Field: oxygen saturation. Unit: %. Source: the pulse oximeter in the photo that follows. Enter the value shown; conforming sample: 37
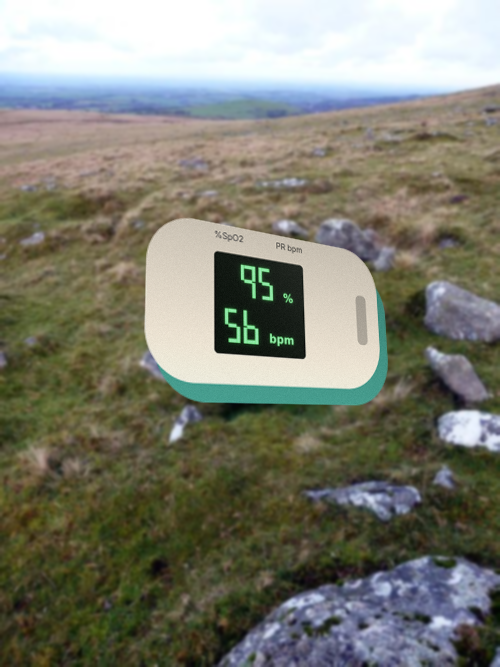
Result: 95
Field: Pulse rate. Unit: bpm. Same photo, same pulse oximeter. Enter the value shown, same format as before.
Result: 56
